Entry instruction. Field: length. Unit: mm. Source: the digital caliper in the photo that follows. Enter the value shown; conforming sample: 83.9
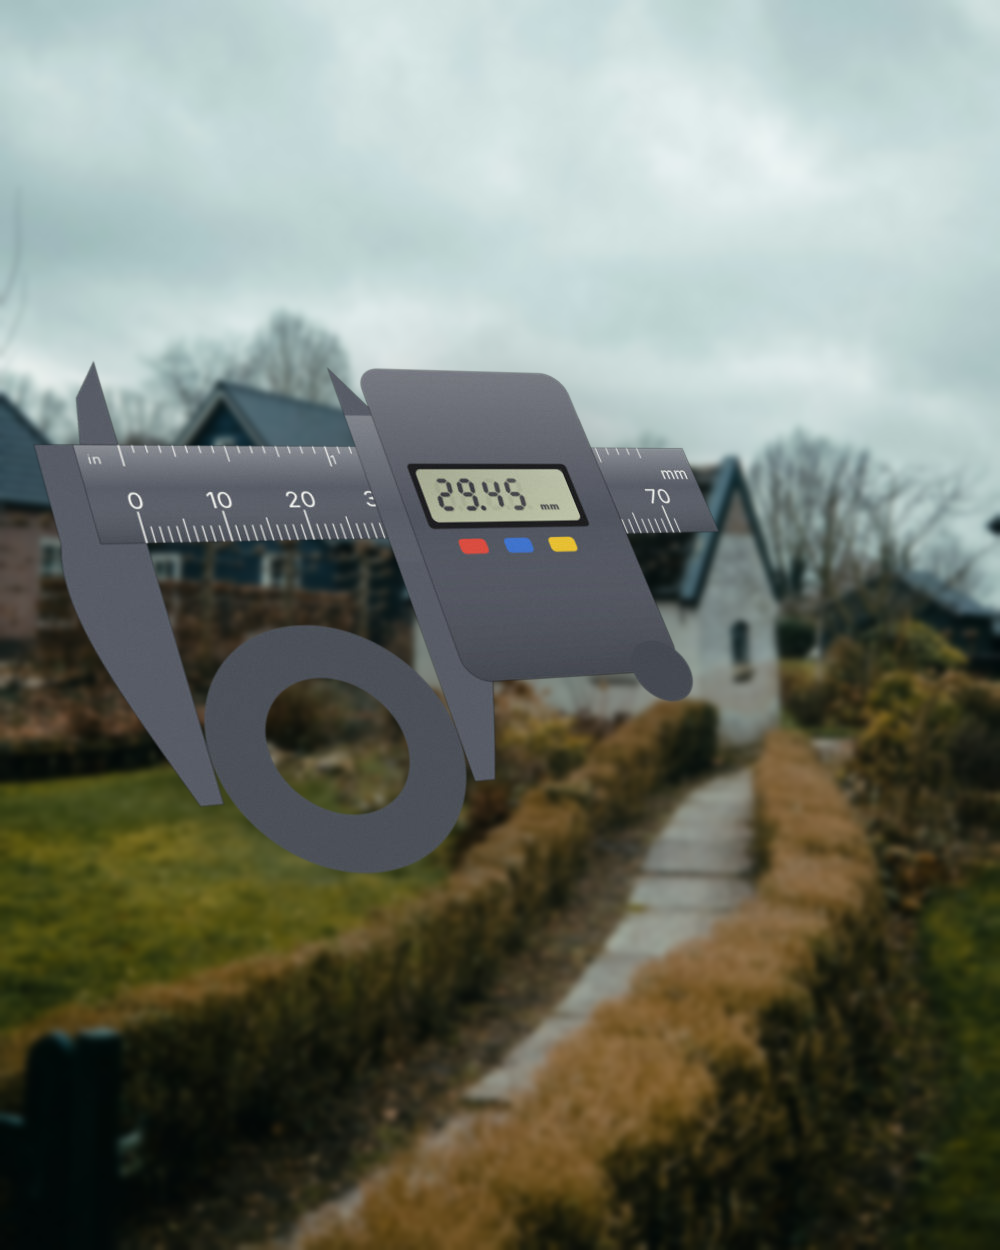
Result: 29.45
